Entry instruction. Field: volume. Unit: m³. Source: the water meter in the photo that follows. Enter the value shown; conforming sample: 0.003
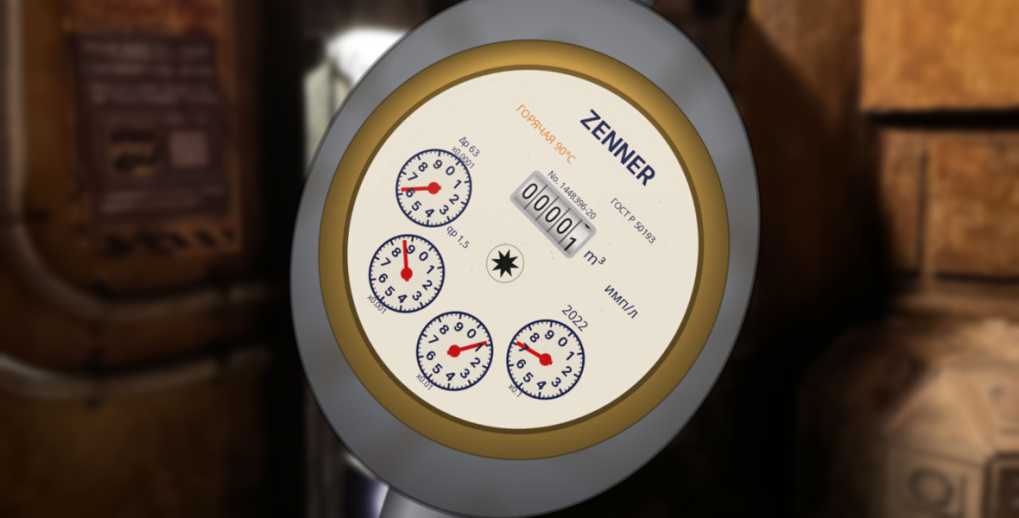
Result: 0.7086
